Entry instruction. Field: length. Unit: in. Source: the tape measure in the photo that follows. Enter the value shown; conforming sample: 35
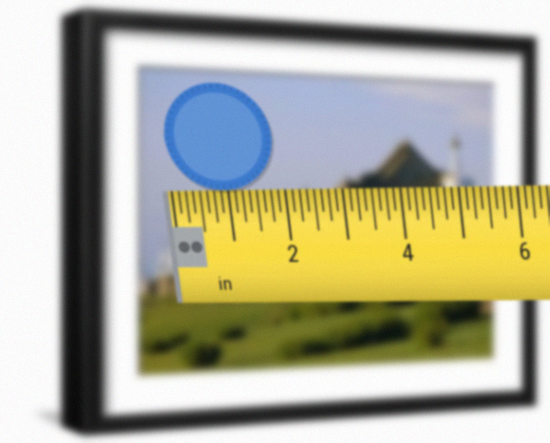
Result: 1.875
